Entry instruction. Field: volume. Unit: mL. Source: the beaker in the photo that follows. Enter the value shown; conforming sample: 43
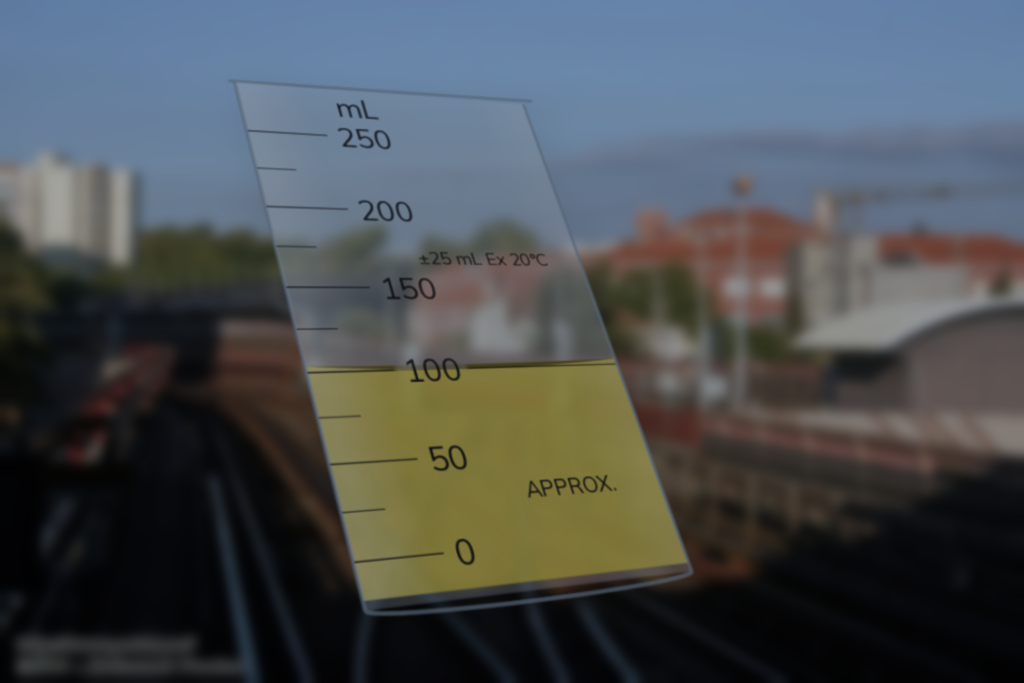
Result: 100
